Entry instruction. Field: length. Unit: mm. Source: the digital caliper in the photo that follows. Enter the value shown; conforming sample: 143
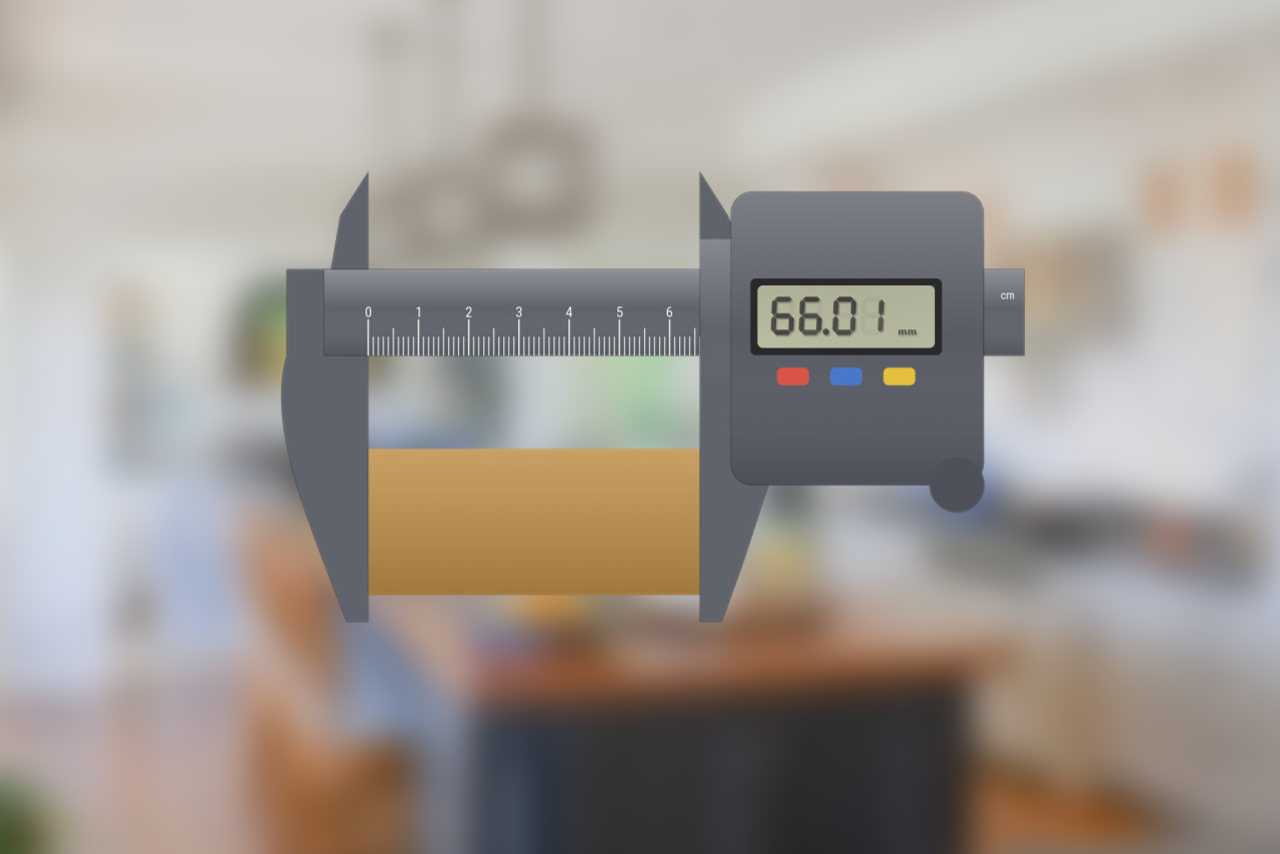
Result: 66.01
